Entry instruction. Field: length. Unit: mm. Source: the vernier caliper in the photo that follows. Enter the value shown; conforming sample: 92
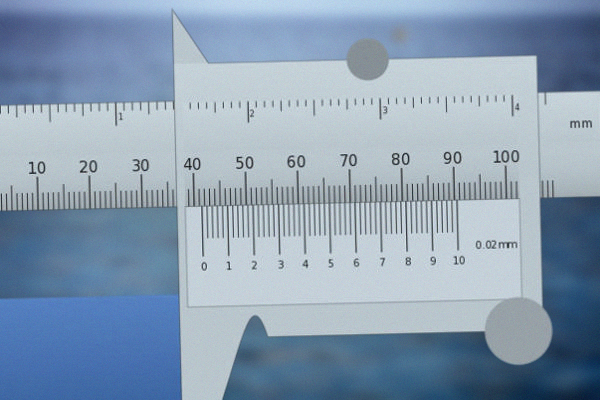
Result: 41.5
